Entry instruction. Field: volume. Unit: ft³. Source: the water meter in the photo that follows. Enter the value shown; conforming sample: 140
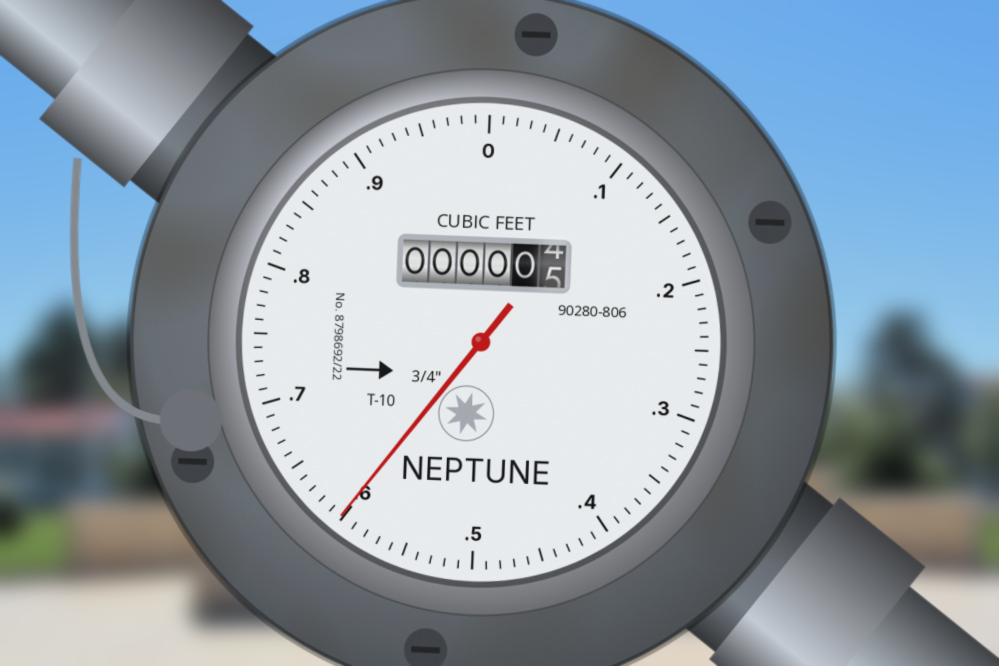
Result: 4.60
